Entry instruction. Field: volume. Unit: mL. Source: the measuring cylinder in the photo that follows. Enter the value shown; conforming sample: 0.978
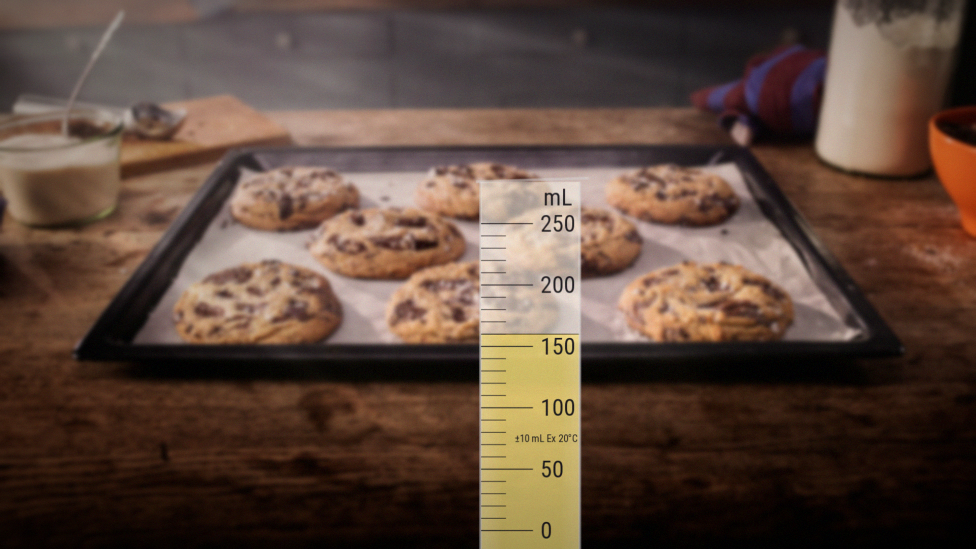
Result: 160
